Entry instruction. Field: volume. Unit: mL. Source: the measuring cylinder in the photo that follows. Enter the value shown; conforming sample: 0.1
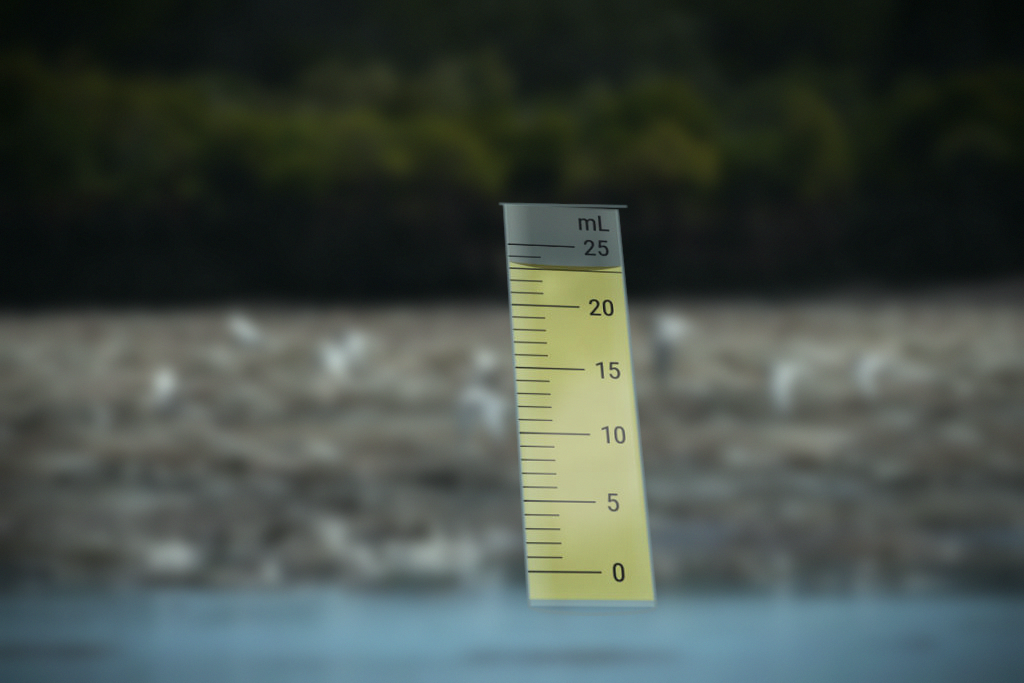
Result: 23
